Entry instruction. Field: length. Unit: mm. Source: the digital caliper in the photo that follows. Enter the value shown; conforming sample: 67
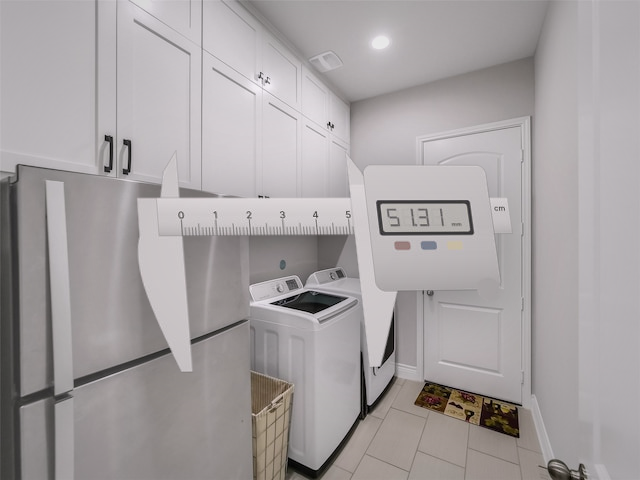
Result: 51.31
